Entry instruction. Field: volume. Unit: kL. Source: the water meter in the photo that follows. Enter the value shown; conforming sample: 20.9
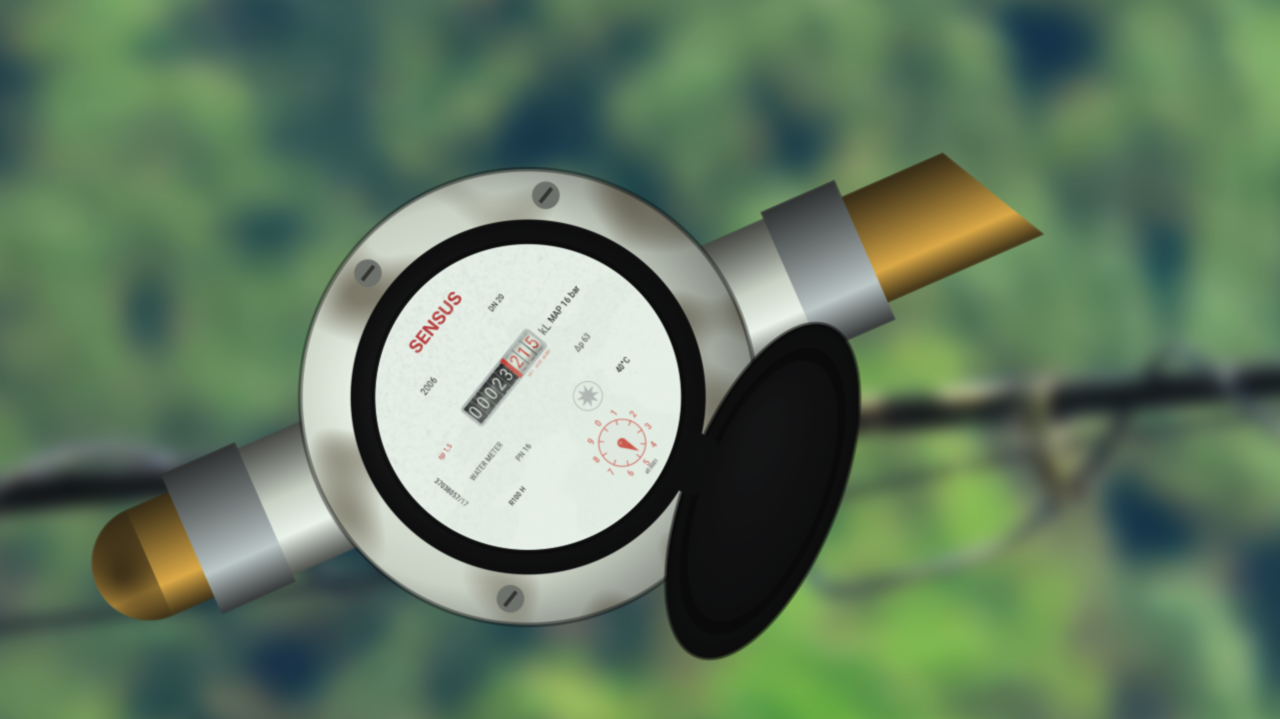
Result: 23.2154
